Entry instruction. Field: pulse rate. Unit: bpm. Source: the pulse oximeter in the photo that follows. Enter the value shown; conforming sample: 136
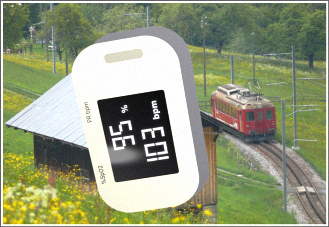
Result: 103
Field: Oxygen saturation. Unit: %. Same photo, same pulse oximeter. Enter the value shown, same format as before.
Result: 95
